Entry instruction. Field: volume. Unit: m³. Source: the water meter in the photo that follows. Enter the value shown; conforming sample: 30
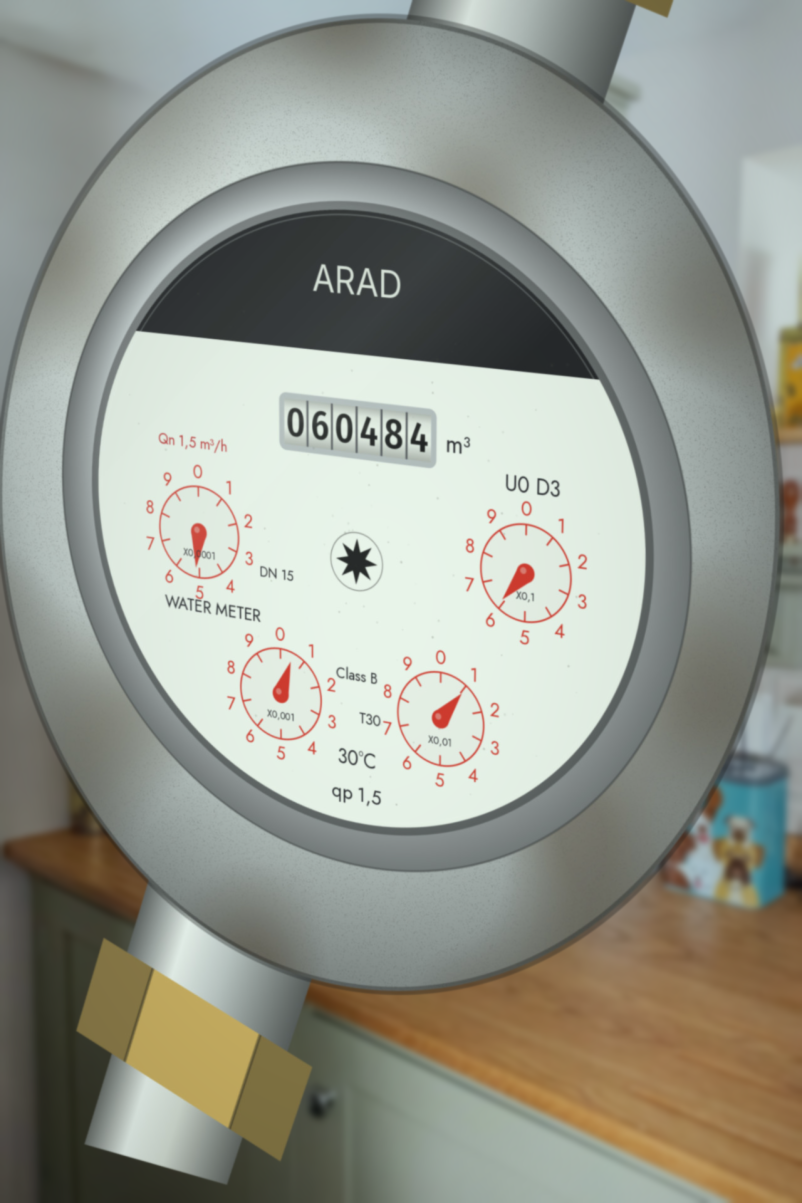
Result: 60484.6105
